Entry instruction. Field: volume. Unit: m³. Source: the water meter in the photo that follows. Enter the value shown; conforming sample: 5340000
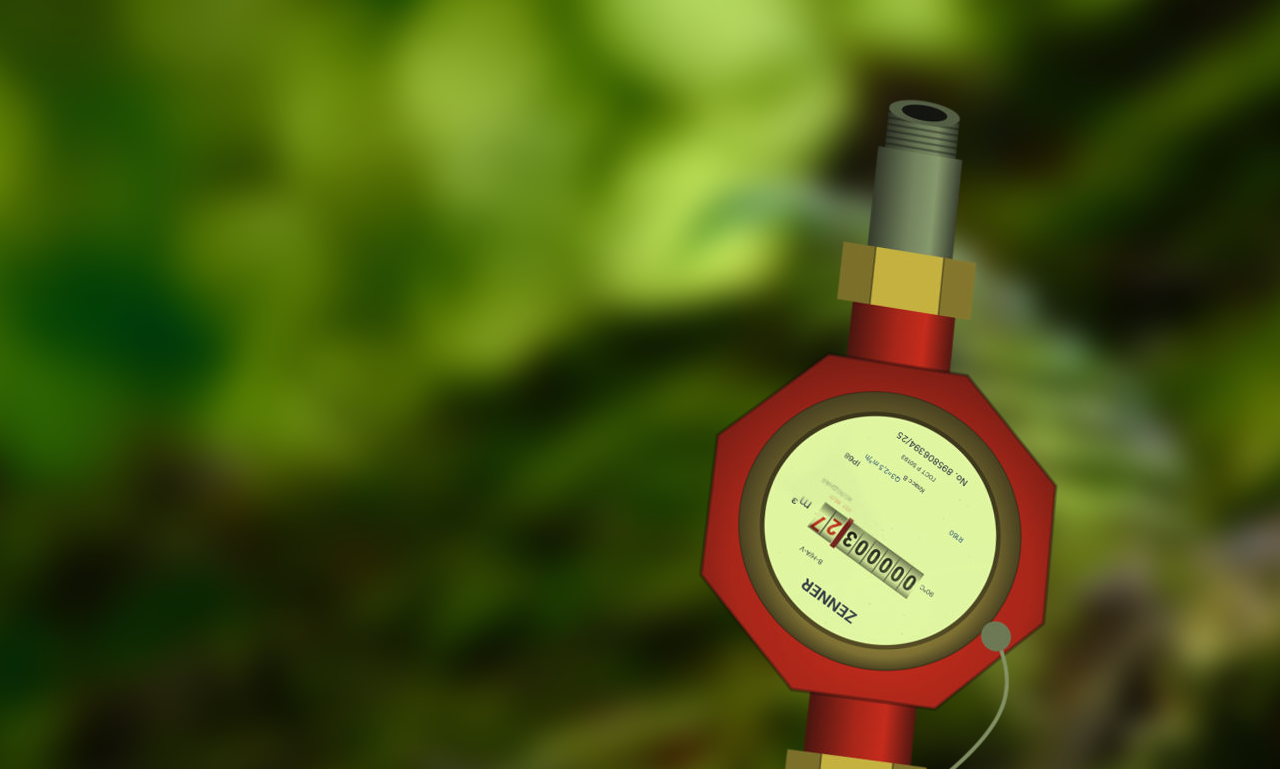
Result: 3.27
